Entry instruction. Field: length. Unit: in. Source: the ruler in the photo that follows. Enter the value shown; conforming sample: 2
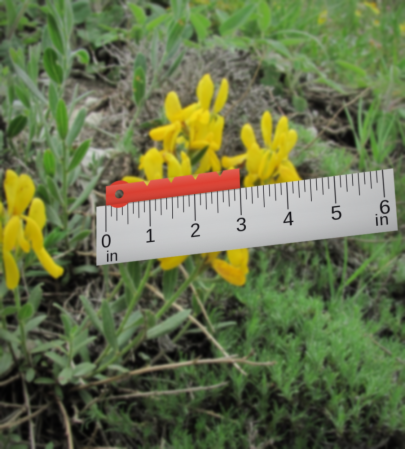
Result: 3
